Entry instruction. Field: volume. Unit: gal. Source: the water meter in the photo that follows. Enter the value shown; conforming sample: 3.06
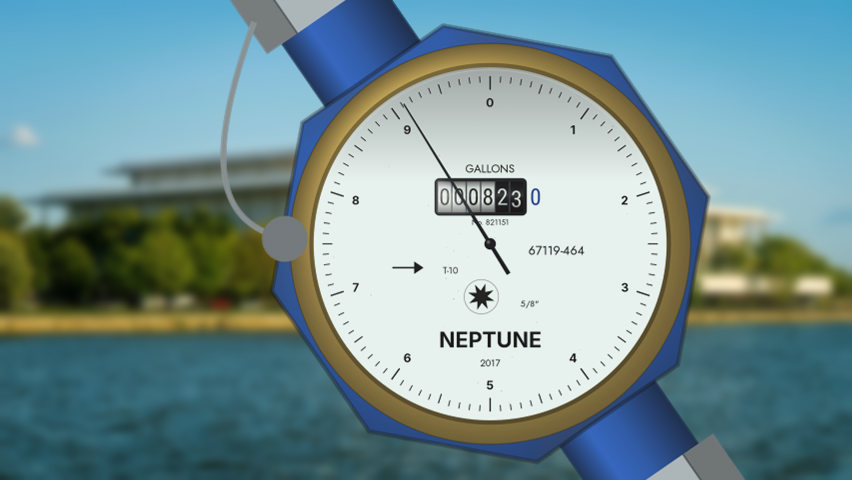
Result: 8229.1
